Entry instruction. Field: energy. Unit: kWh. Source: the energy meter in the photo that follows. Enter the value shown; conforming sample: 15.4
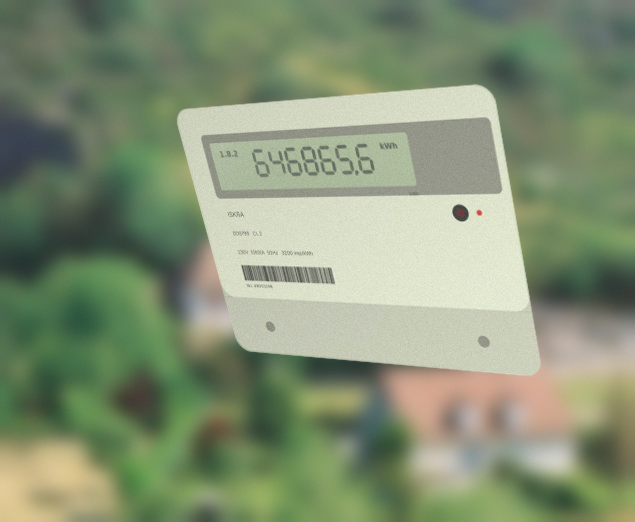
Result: 646865.6
